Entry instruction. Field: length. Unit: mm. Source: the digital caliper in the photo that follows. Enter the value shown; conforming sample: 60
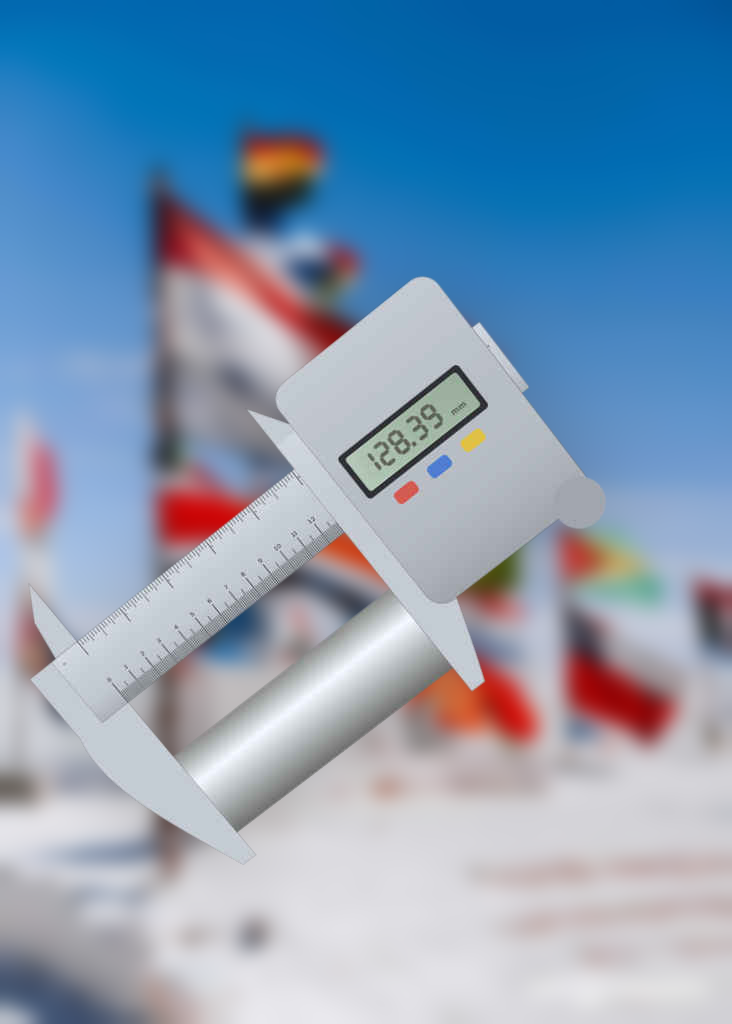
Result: 128.39
